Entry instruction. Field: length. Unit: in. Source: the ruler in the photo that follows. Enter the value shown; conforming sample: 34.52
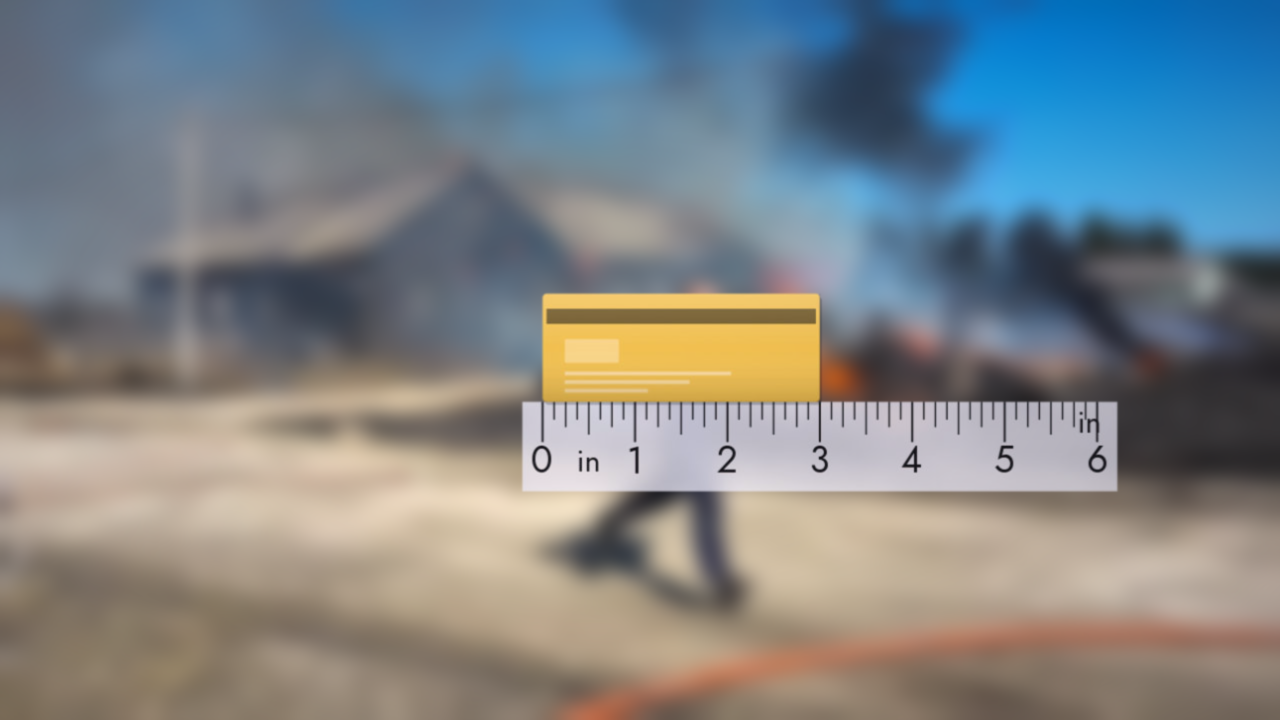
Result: 3
